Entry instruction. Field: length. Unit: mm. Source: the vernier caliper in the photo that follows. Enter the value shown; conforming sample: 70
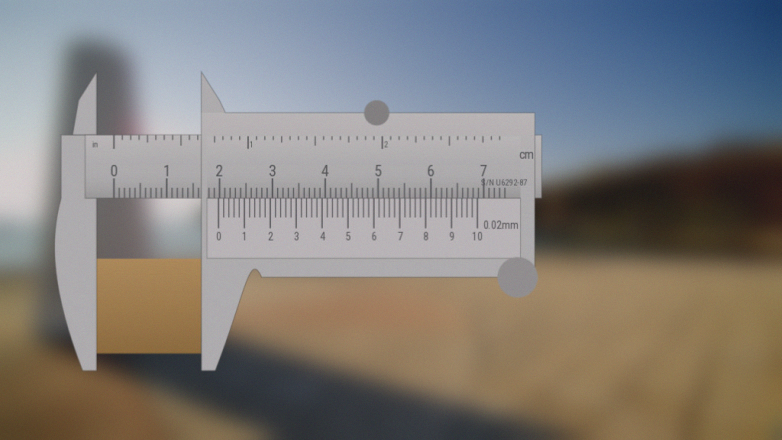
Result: 19.8
